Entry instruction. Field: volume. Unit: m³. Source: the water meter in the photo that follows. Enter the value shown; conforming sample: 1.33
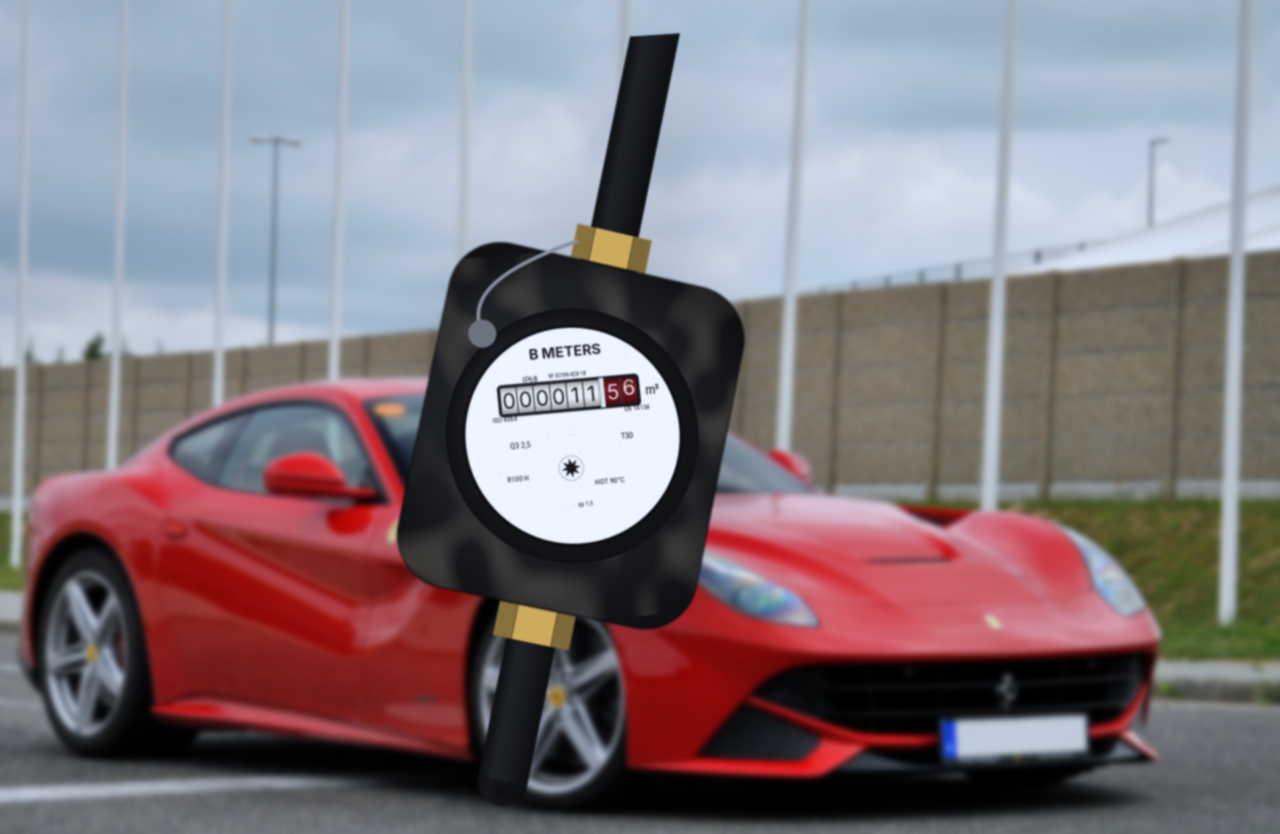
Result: 11.56
